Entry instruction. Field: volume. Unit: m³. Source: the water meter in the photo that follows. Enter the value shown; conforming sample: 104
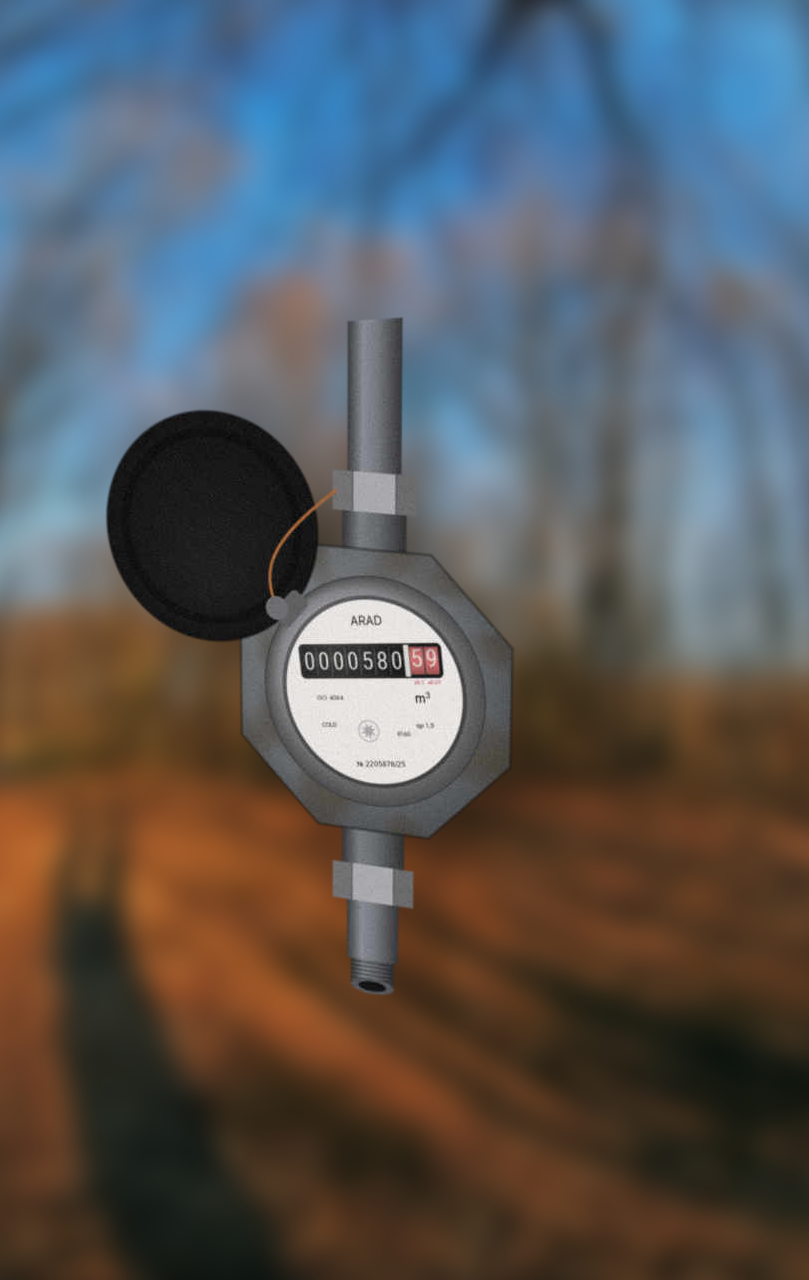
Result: 580.59
